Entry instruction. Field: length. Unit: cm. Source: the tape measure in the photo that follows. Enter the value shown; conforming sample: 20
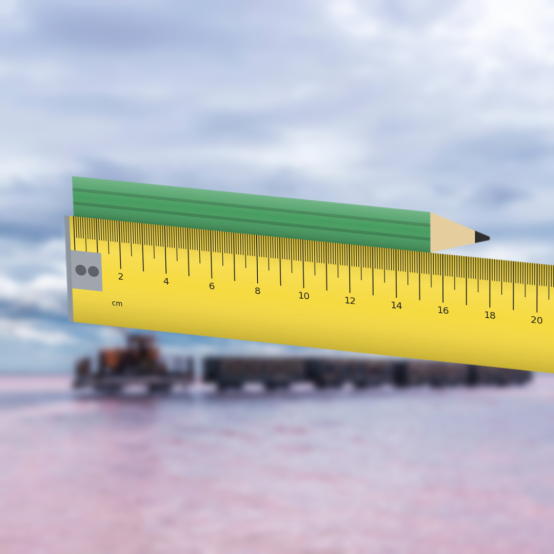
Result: 18
